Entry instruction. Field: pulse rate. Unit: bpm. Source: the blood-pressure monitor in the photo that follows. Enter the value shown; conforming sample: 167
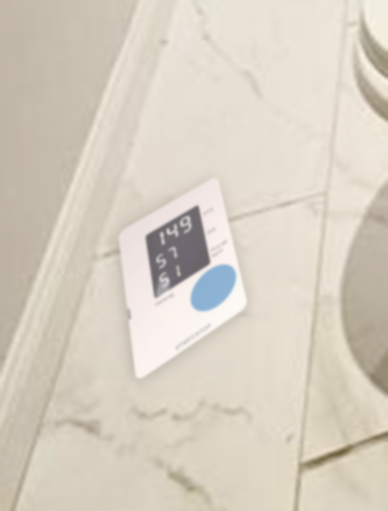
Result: 51
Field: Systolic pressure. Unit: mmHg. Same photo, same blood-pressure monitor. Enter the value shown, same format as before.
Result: 149
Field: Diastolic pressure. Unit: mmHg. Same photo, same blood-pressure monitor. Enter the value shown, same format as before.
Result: 57
